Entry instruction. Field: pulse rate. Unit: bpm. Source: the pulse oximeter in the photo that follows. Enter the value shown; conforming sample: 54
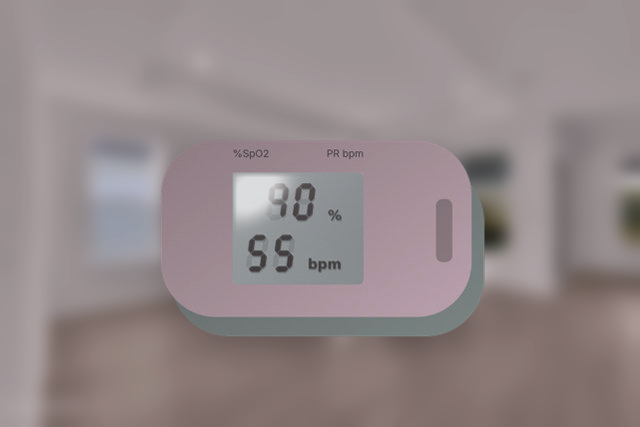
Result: 55
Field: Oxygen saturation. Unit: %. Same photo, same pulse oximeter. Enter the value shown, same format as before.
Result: 90
